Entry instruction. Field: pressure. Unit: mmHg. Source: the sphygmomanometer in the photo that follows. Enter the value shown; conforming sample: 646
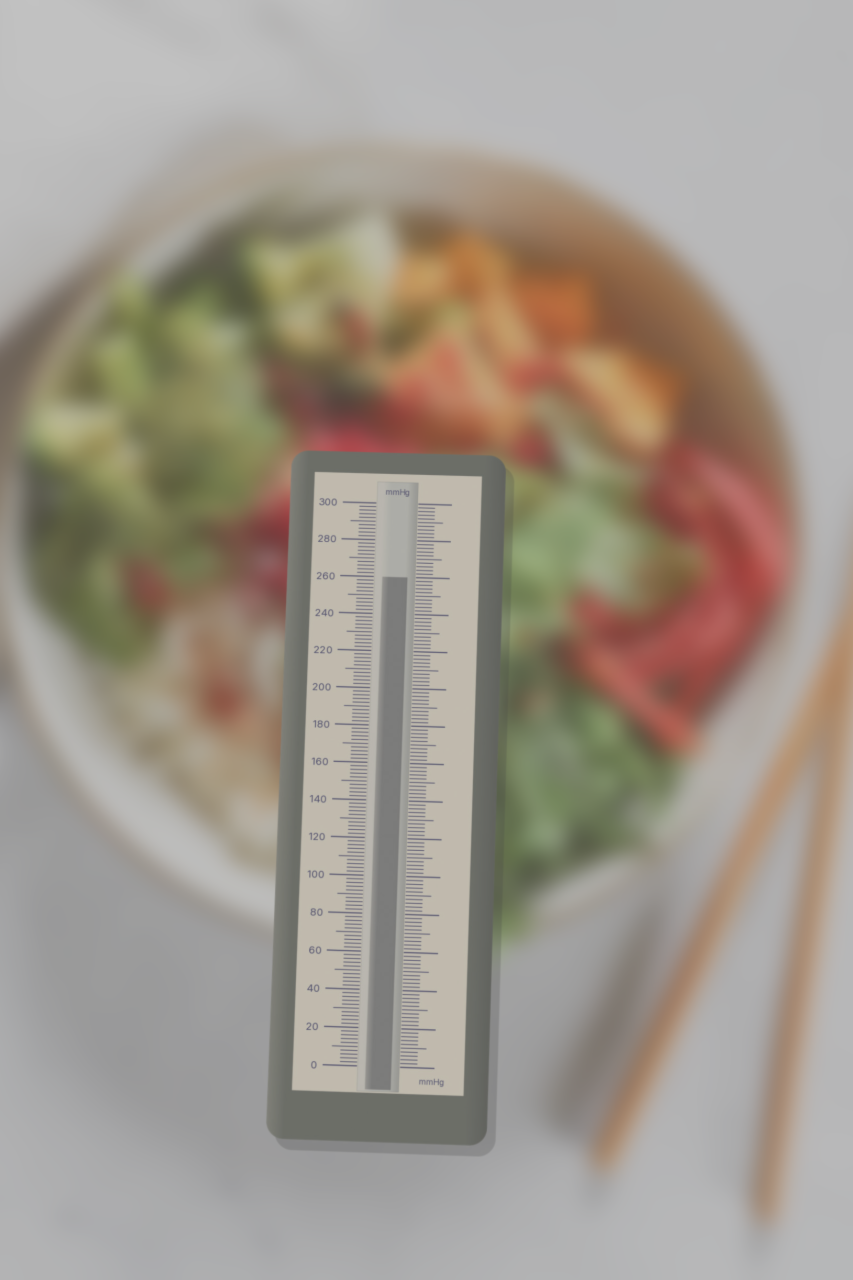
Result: 260
